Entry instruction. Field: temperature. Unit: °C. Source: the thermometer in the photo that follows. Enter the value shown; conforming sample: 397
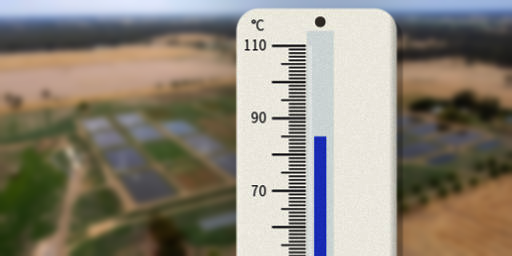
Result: 85
